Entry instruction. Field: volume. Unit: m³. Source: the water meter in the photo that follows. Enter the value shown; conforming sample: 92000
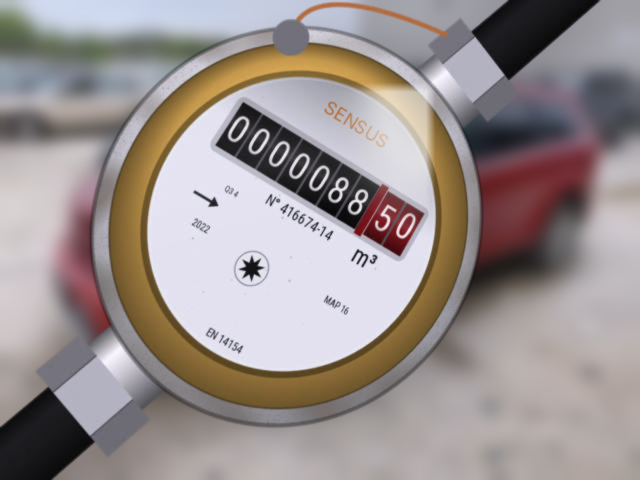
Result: 88.50
